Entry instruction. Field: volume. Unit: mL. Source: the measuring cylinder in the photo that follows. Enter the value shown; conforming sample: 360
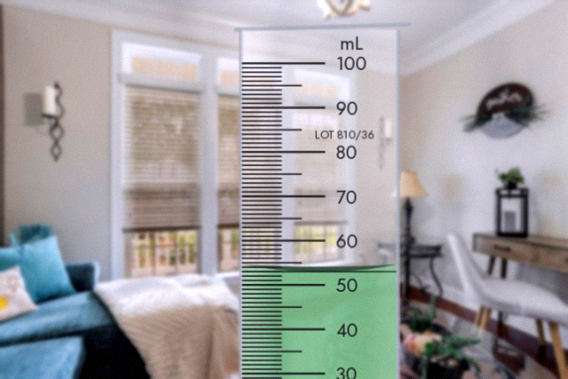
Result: 53
